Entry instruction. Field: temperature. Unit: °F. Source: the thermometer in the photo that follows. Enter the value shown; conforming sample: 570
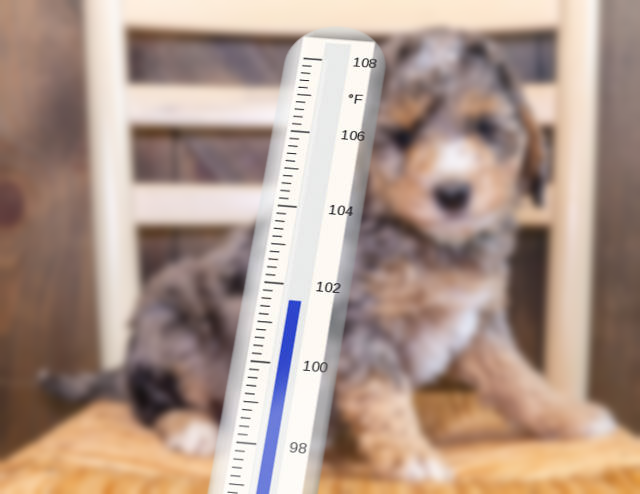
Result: 101.6
